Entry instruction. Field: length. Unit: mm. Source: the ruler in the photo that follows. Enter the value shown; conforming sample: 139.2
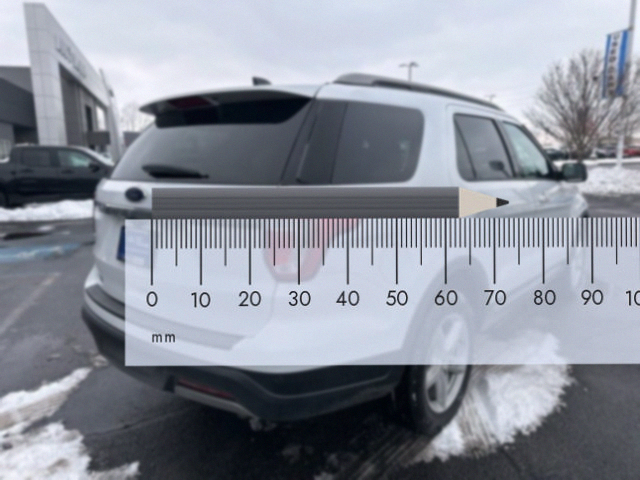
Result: 73
